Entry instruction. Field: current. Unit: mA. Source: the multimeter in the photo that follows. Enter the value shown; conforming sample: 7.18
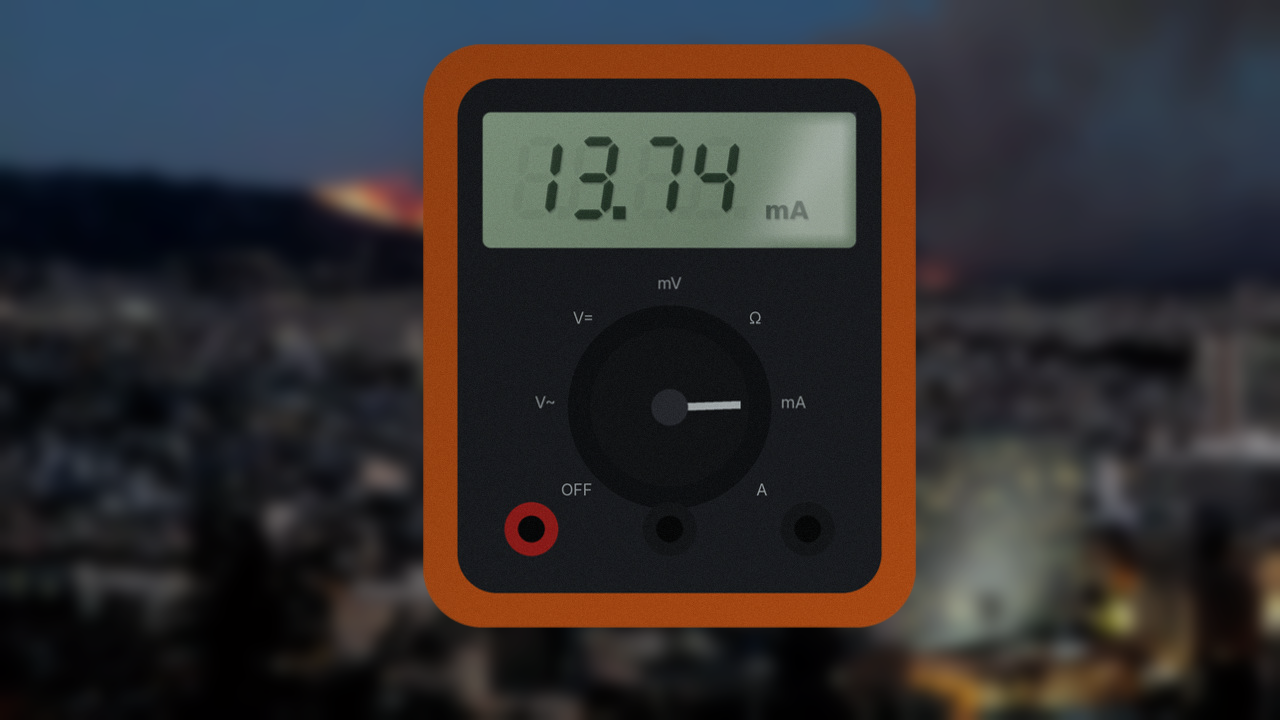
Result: 13.74
